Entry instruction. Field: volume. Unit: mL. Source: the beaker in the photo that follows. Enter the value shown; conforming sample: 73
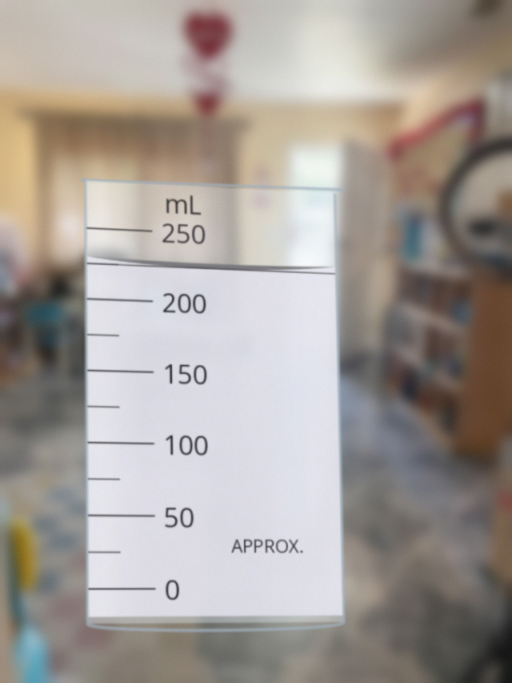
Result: 225
